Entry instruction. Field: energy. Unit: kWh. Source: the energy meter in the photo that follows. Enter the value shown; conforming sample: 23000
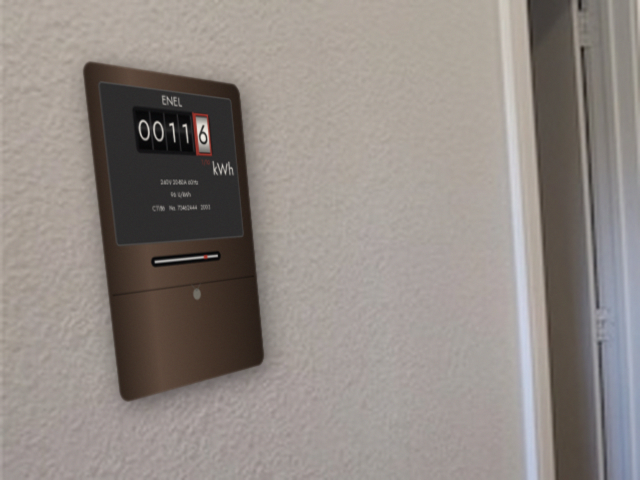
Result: 11.6
